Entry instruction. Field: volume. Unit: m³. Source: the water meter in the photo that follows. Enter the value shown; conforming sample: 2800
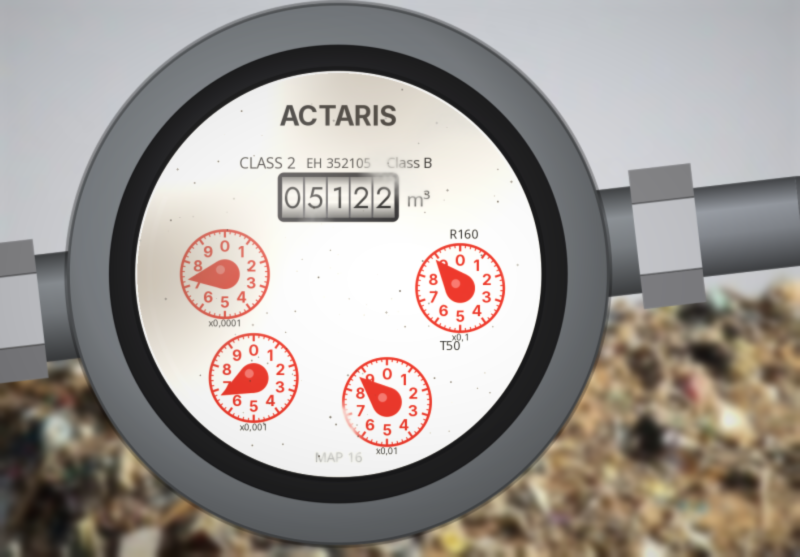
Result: 5122.8867
